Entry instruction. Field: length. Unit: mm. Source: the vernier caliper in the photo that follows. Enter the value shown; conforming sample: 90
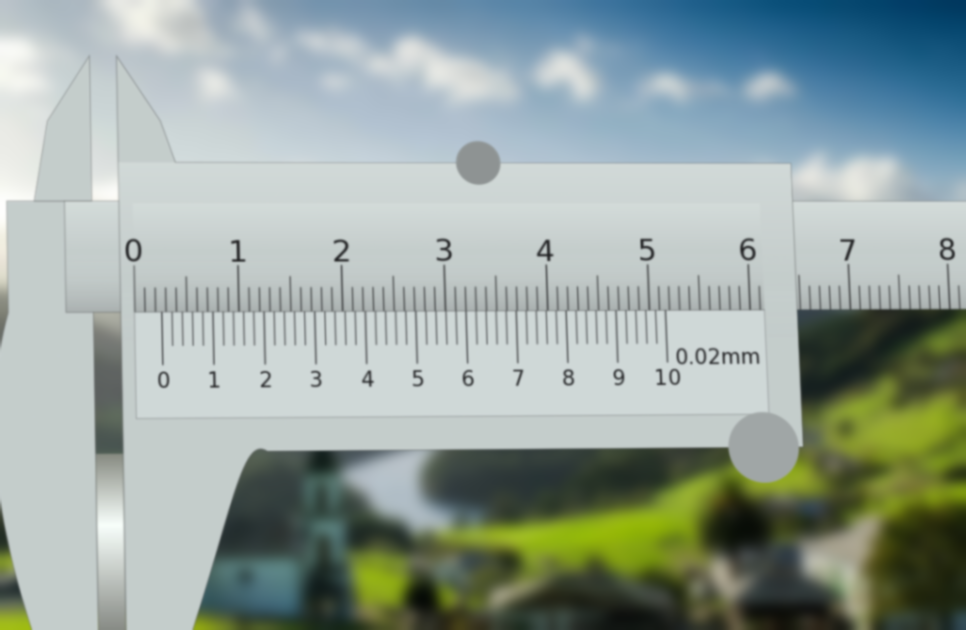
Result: 2.6
